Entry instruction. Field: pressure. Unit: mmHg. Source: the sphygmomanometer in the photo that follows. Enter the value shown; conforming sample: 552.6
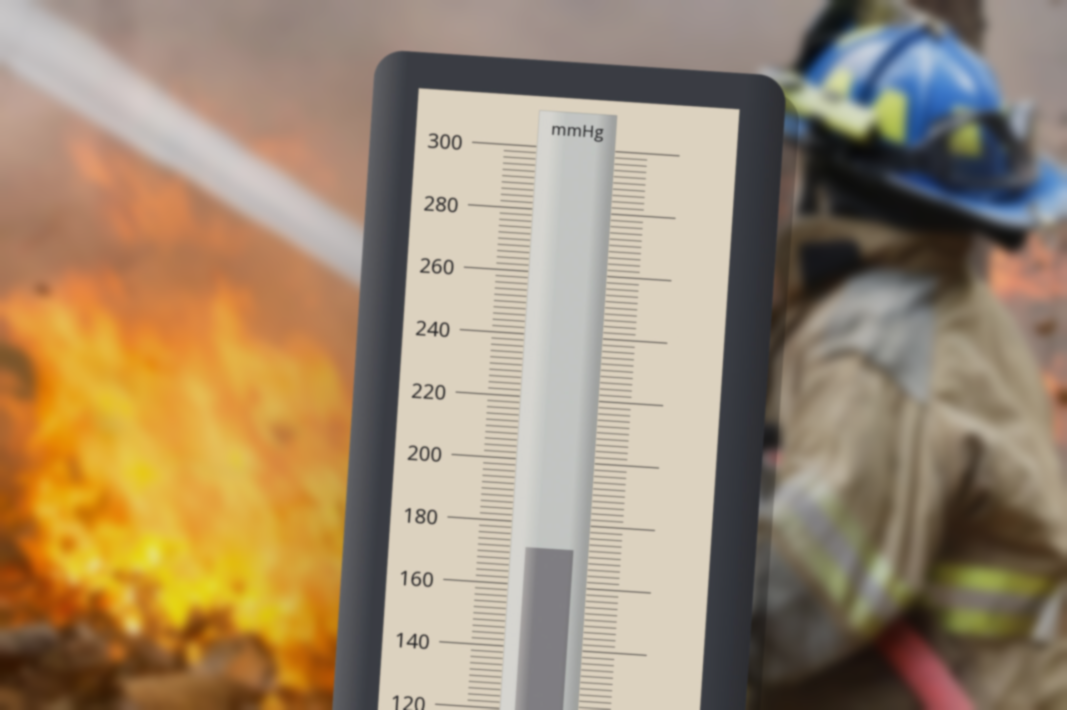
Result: 172
